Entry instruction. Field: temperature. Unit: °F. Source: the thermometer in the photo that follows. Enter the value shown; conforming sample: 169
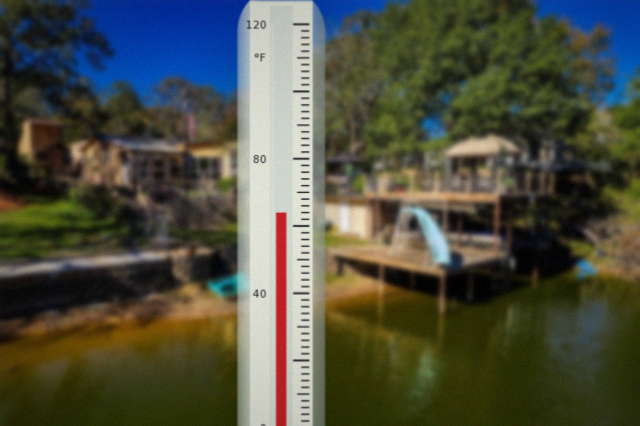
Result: 64
